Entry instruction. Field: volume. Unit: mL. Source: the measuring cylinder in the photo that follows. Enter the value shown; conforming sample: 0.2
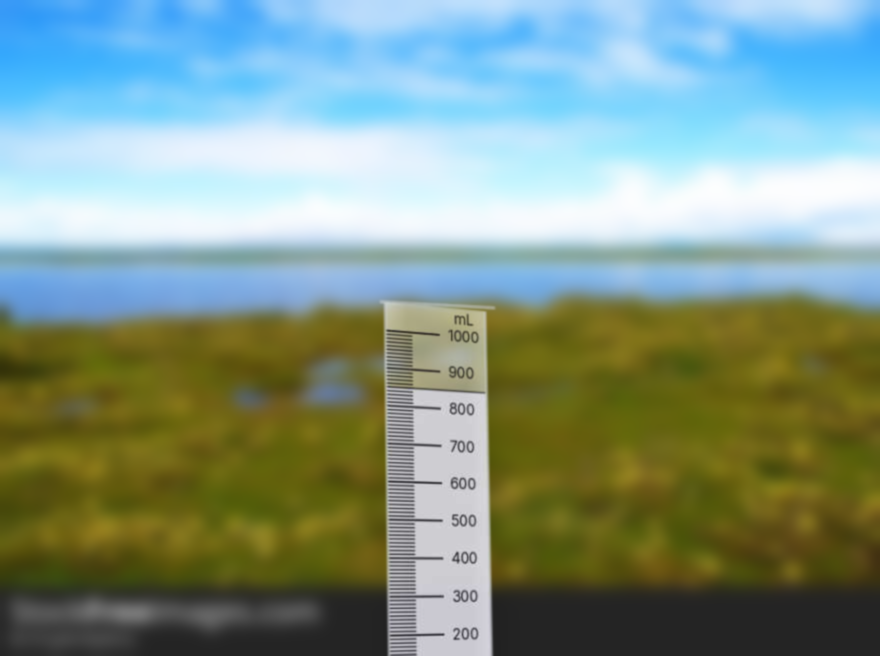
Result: 850
